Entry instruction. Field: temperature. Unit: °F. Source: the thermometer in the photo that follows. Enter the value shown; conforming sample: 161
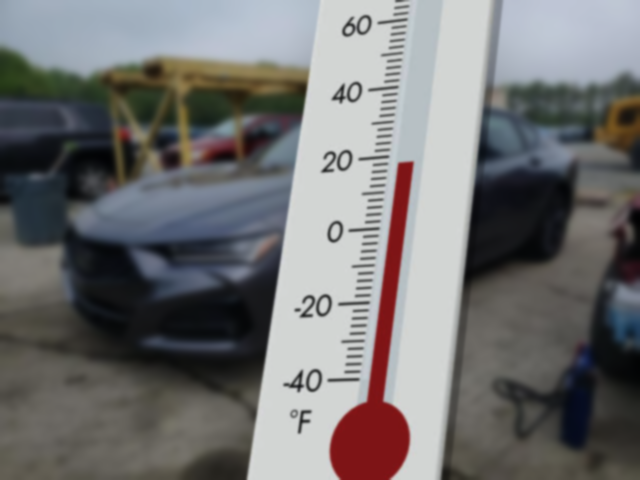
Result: 18
